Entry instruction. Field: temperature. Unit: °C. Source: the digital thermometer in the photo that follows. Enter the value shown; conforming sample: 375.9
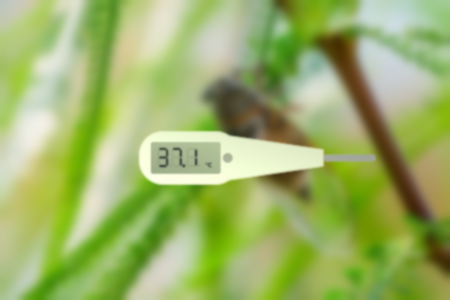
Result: 37.1
